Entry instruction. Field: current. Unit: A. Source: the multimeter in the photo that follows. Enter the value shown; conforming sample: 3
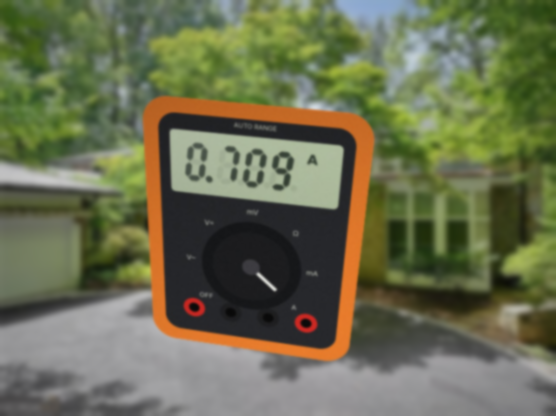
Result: 0.709
